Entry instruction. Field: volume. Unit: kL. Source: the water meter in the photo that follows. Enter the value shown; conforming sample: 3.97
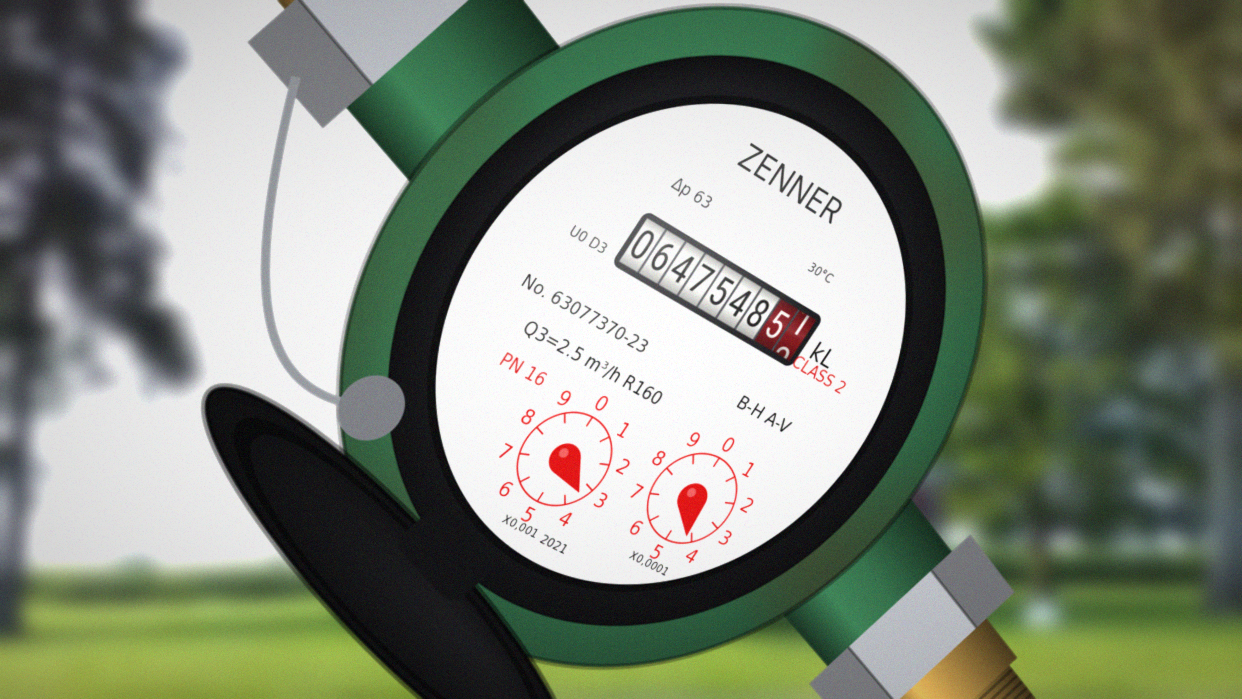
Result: 647548.5134
